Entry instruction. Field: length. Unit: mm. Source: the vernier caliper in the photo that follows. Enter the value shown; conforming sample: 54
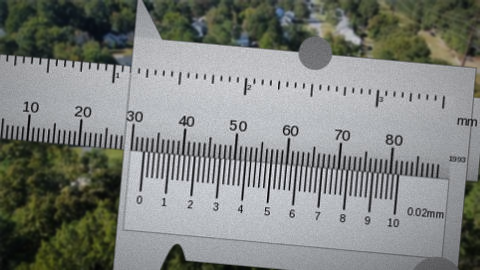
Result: 32.5
